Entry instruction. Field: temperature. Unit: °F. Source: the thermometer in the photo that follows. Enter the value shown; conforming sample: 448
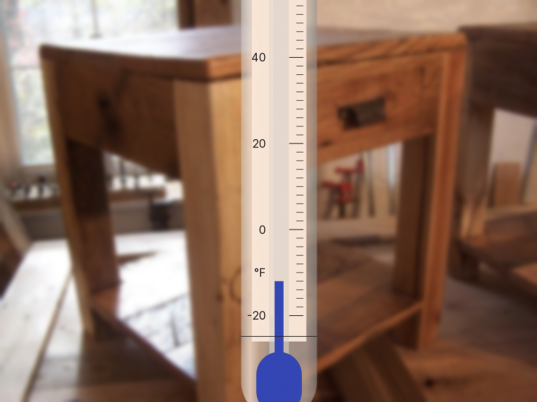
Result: -12
